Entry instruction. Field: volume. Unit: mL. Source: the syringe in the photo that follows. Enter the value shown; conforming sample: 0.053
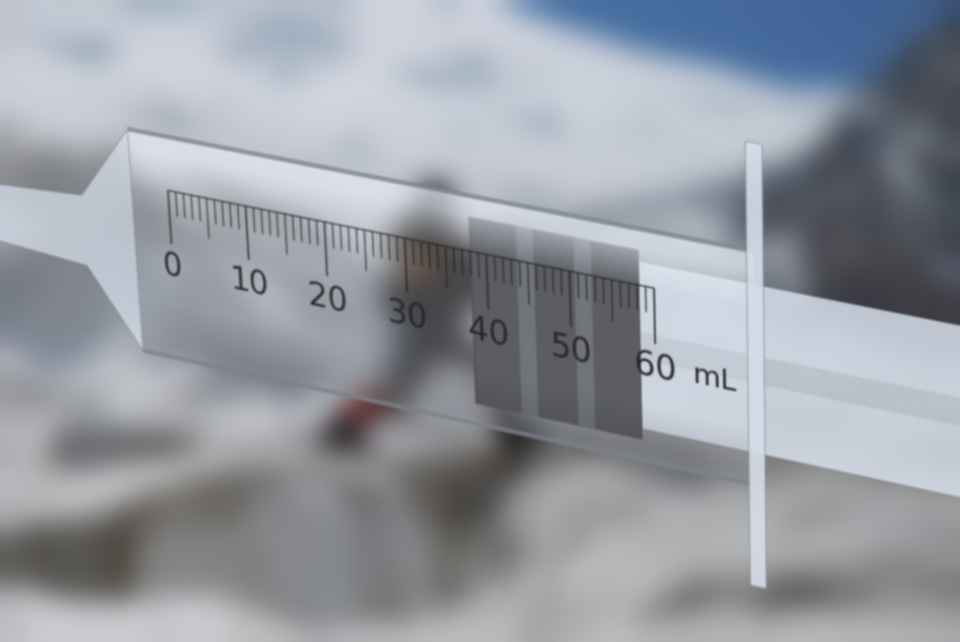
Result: 38
